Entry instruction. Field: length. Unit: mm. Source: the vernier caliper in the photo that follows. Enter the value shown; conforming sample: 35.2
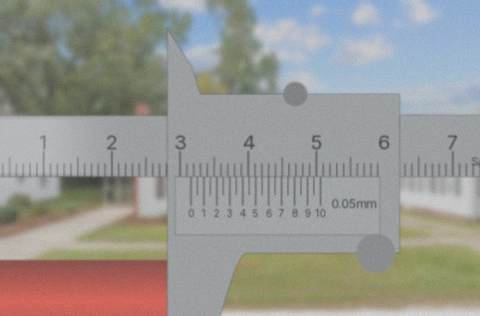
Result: 31.6
